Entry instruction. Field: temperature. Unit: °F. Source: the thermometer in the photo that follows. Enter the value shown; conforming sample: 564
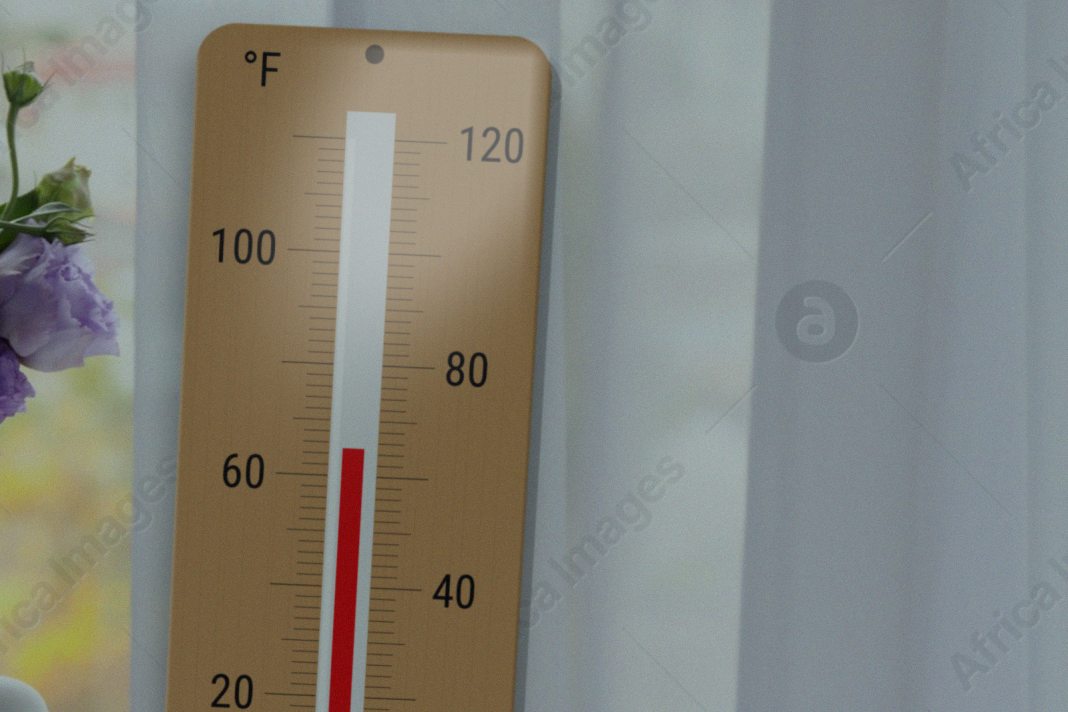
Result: 65
